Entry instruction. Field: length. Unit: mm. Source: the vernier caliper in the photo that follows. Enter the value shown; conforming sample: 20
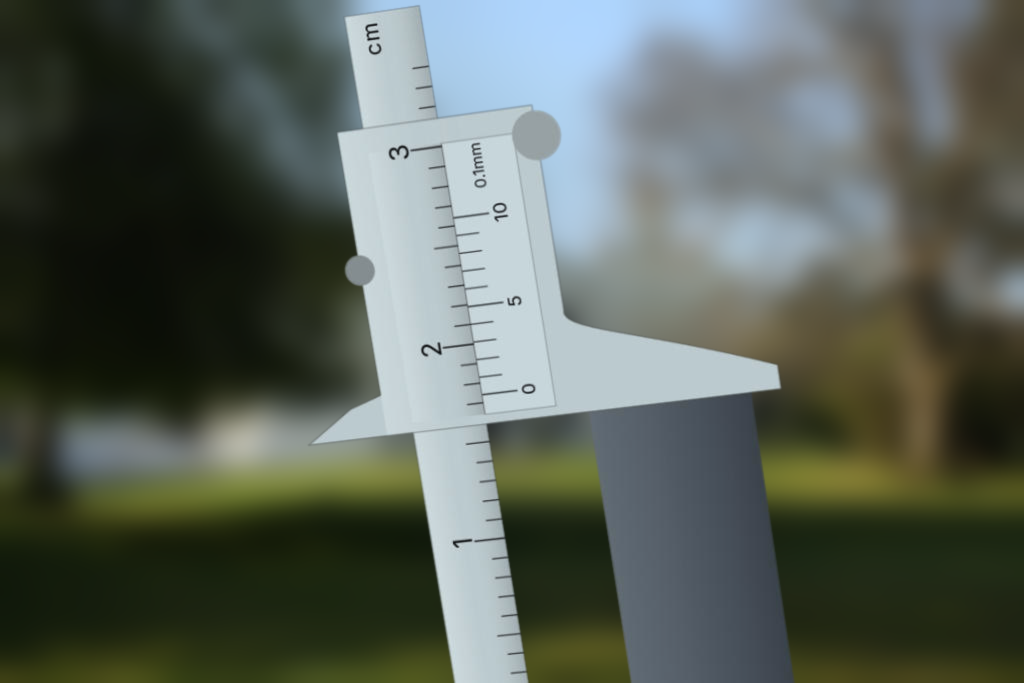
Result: 17.4
